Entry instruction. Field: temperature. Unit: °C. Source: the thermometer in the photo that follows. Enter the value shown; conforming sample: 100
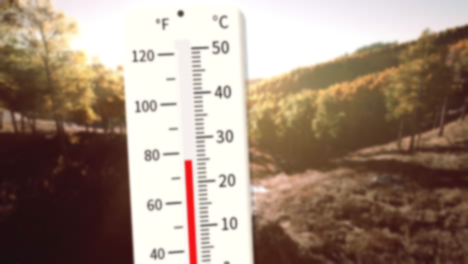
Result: 25
